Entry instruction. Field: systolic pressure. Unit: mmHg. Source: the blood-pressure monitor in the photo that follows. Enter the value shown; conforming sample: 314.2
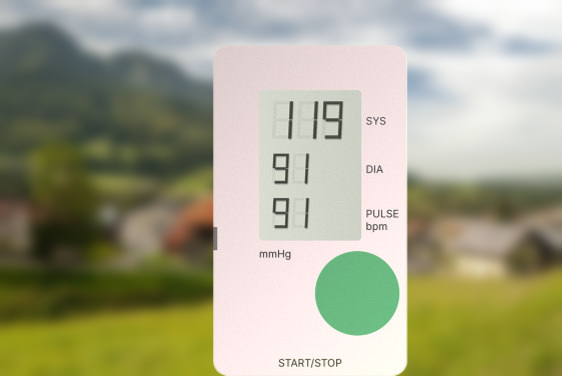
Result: 119
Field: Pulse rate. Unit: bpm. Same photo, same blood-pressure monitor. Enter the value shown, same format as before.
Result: 91
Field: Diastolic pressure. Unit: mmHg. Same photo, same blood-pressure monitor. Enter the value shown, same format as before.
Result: 91
